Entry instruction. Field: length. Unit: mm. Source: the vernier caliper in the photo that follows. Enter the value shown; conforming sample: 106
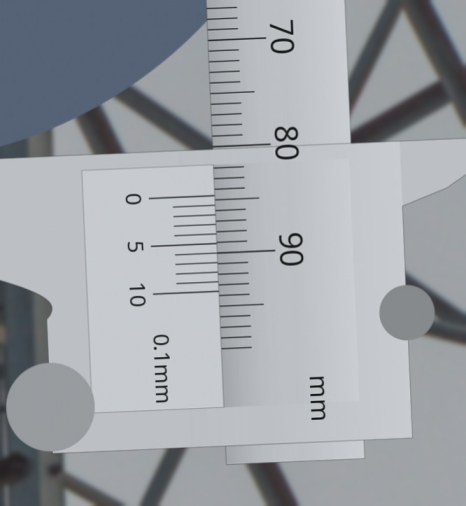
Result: 84.6
